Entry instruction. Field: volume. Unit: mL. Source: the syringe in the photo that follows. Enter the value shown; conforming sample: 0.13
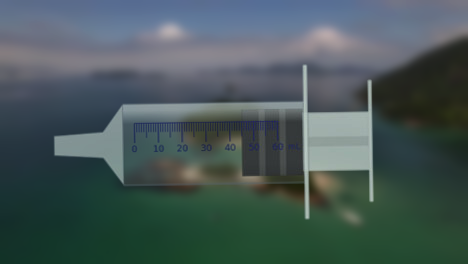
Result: 45
